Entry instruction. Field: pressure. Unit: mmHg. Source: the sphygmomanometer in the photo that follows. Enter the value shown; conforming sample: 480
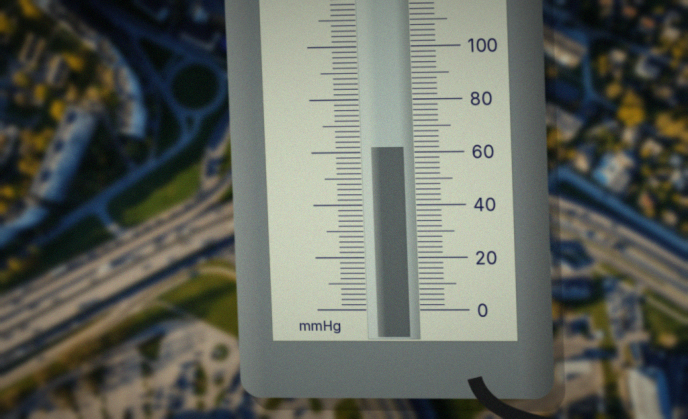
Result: 62
